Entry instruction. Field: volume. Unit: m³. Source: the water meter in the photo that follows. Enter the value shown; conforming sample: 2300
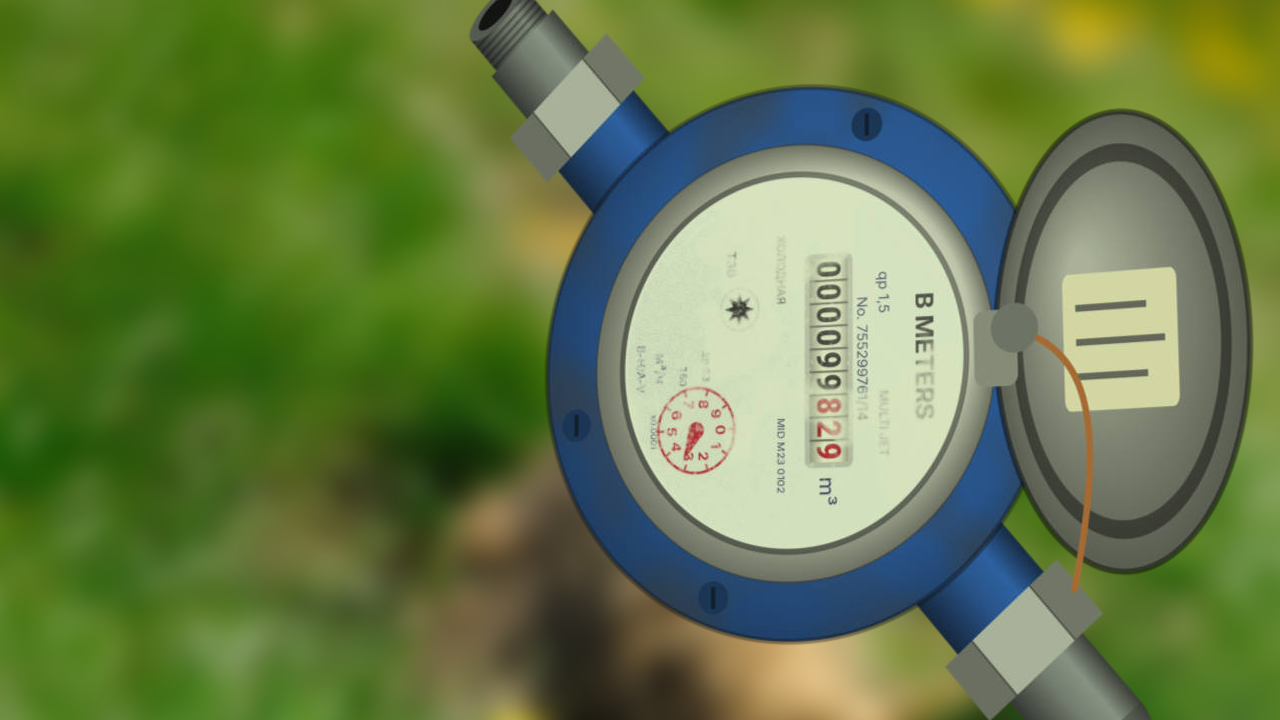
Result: 99.8293
